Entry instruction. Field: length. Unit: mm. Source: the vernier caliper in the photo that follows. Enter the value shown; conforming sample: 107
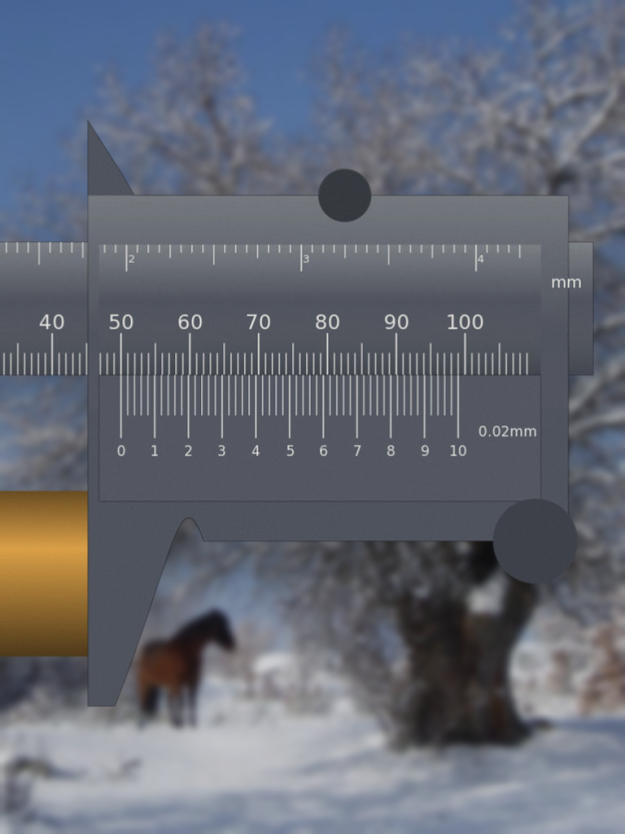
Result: 50.0
